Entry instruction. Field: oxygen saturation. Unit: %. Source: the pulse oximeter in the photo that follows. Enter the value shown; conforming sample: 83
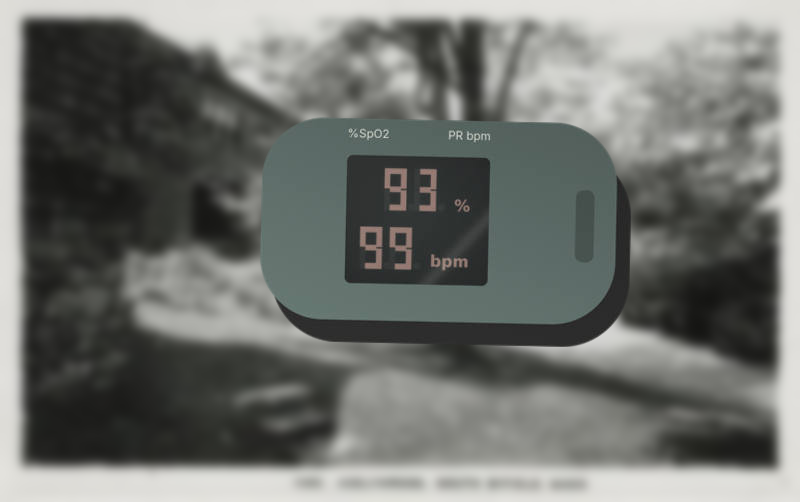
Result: 93
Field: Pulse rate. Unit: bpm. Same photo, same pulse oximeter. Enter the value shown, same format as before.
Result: 99
